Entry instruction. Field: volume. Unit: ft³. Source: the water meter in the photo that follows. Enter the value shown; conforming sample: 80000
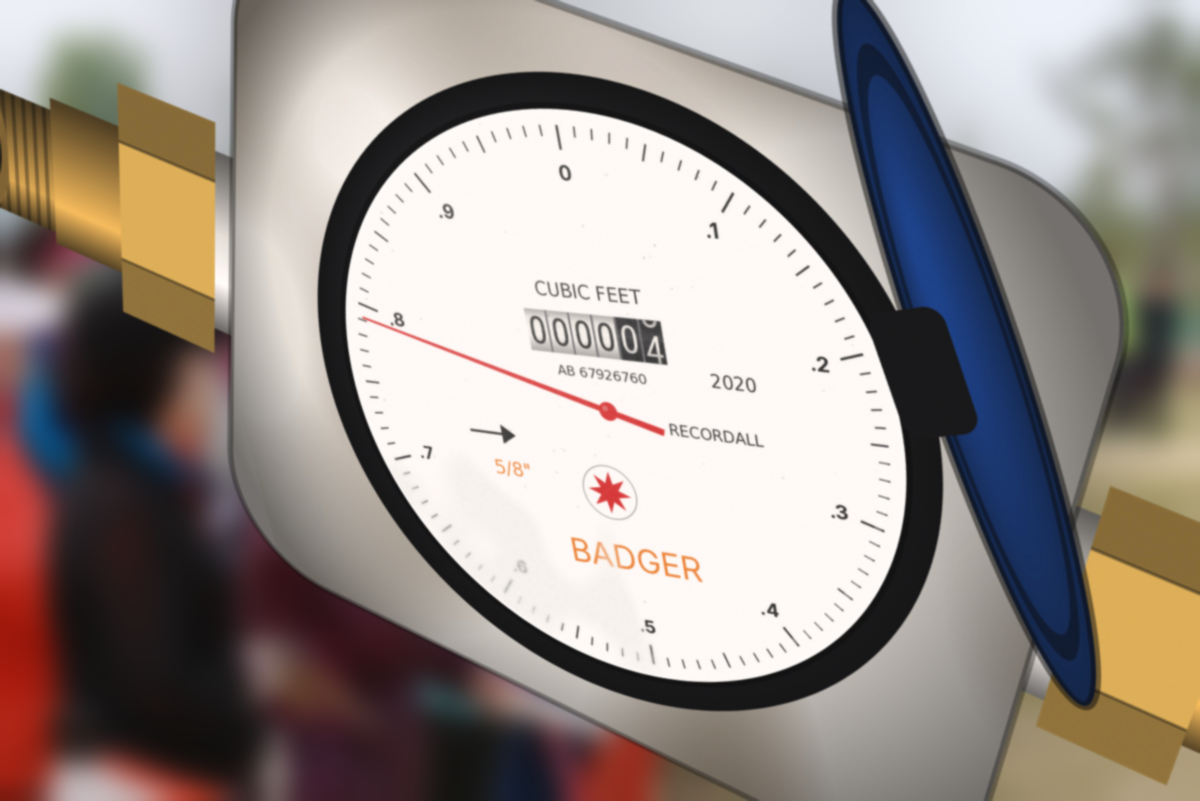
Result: 3.79
